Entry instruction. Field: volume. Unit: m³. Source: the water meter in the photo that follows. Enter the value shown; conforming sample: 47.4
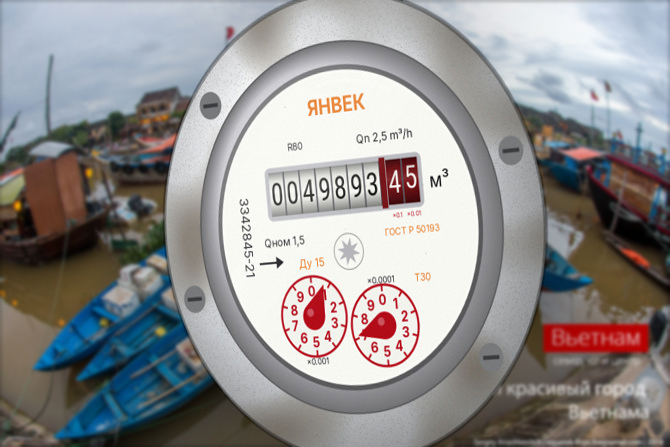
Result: 49893.4507
